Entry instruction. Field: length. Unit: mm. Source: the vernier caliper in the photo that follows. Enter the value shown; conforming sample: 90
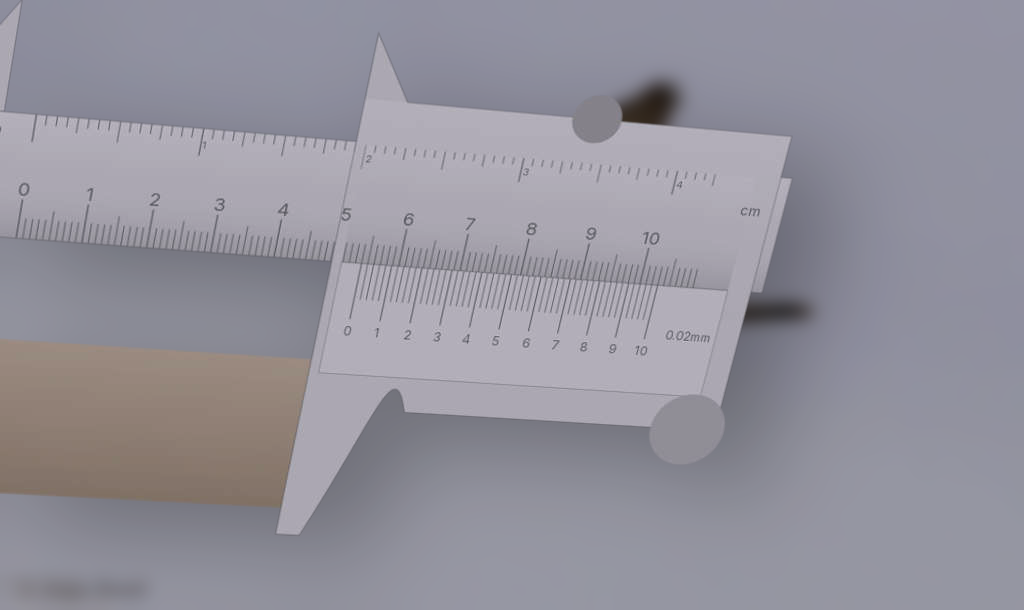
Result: 54.0
